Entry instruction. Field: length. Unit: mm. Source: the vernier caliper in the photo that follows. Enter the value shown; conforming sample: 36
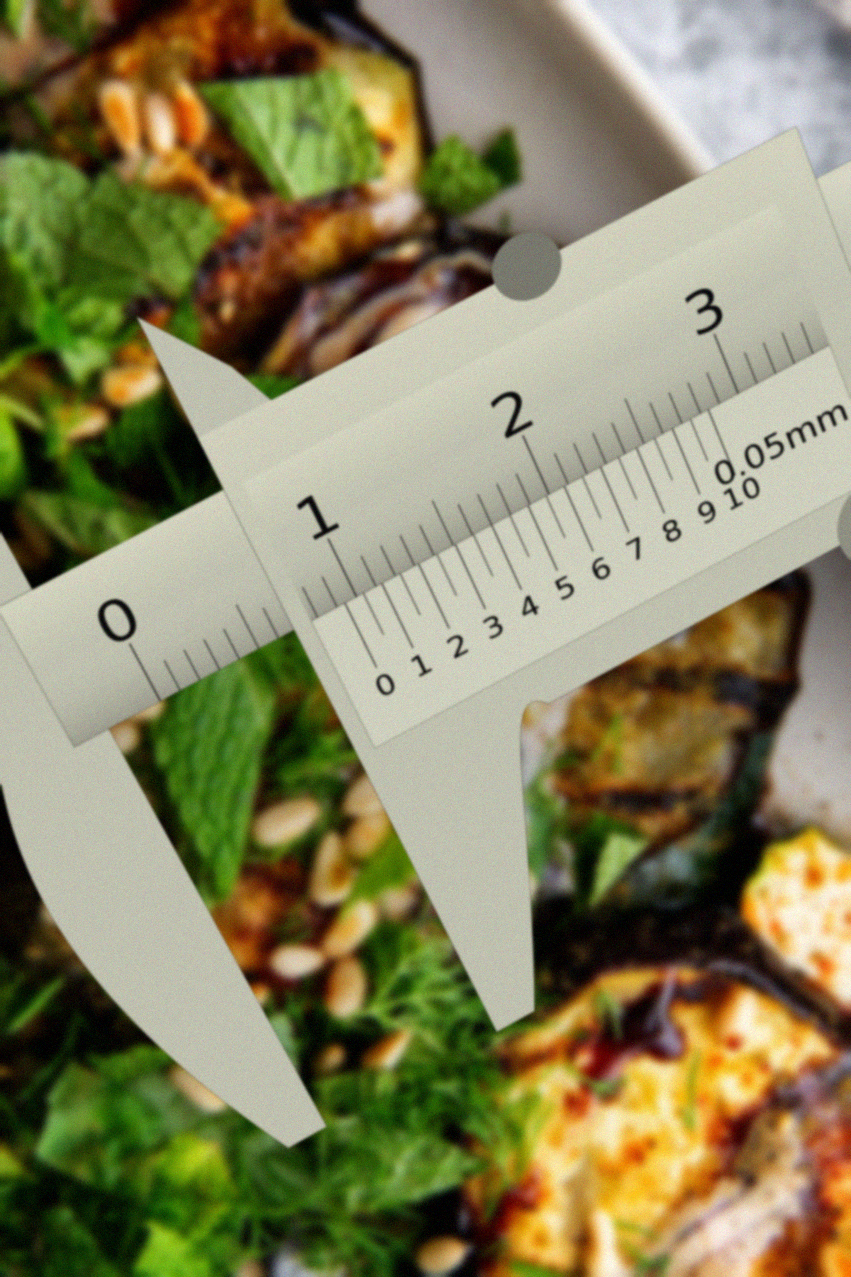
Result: 9.4
